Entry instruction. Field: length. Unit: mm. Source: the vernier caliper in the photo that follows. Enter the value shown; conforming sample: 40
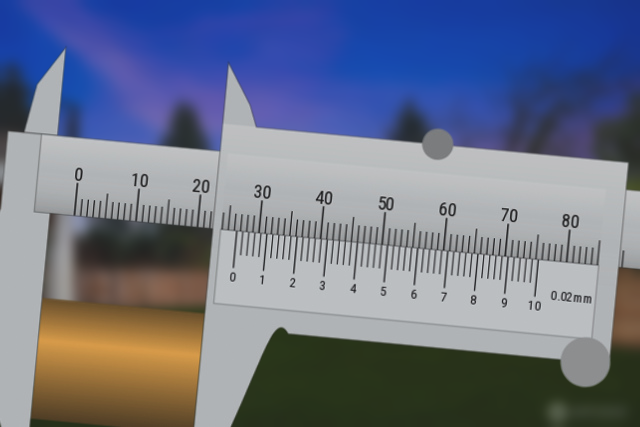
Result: 26.4
